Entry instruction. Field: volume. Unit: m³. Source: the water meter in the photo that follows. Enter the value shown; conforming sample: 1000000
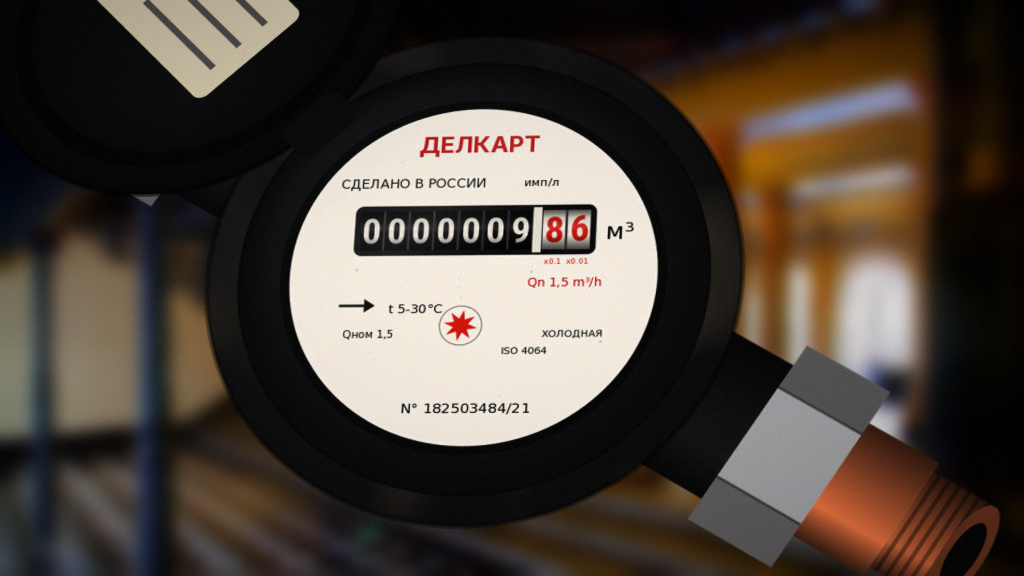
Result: 9.86
